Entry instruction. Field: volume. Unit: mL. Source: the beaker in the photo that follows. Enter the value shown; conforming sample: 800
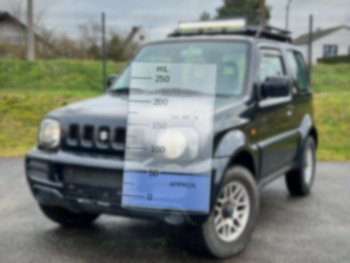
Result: 50
